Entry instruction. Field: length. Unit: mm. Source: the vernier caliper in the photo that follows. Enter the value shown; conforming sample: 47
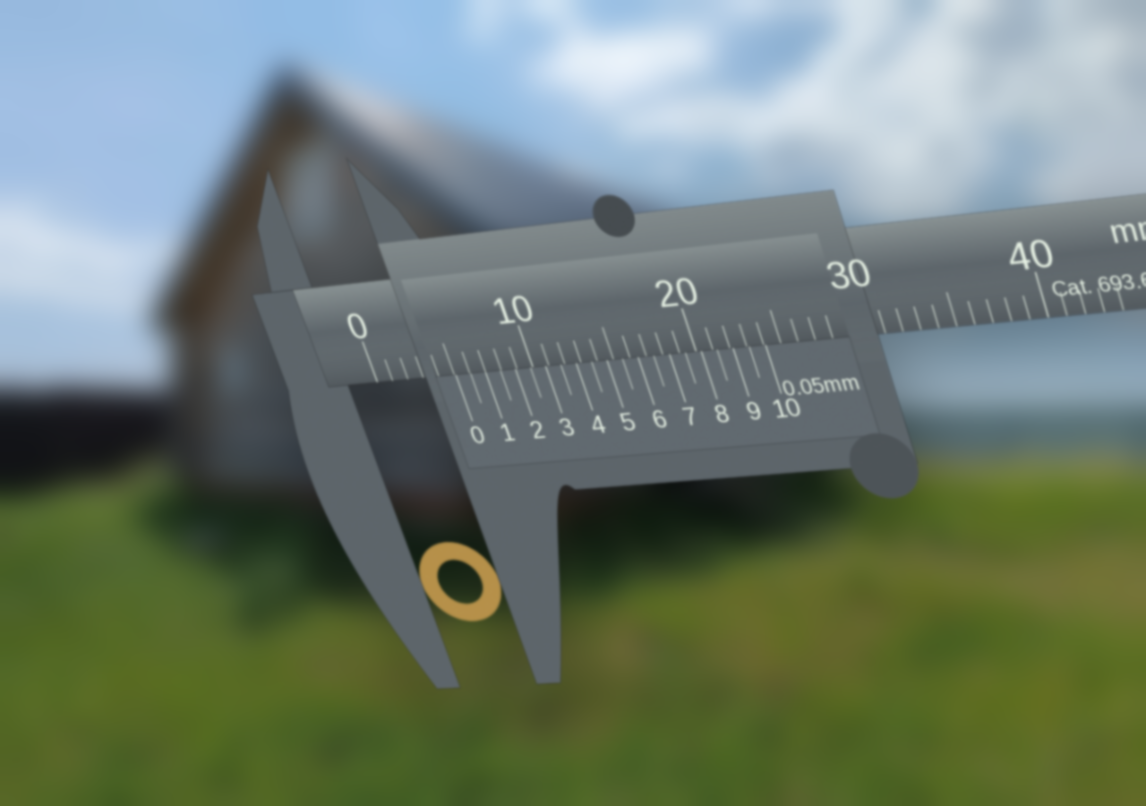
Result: 5.1
